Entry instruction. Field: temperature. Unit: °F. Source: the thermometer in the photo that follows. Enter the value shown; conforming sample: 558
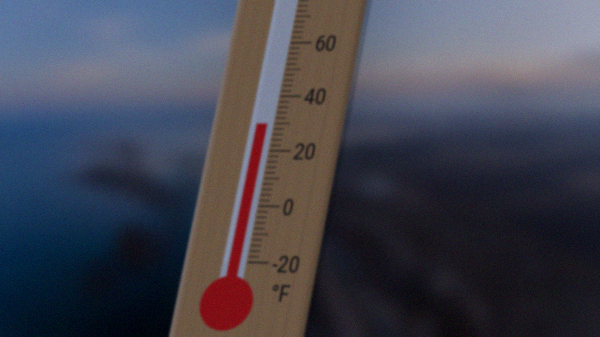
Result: 30
